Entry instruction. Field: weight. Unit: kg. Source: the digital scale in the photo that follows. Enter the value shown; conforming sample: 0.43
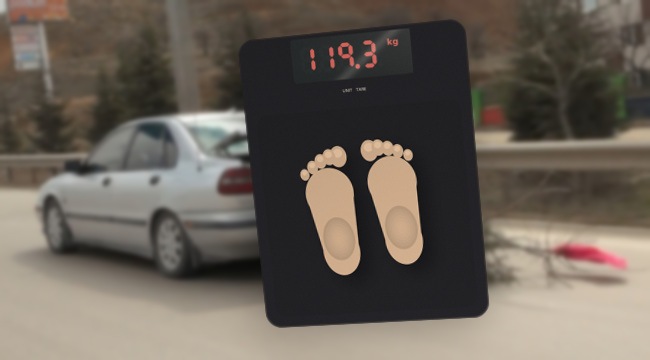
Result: 119.3
